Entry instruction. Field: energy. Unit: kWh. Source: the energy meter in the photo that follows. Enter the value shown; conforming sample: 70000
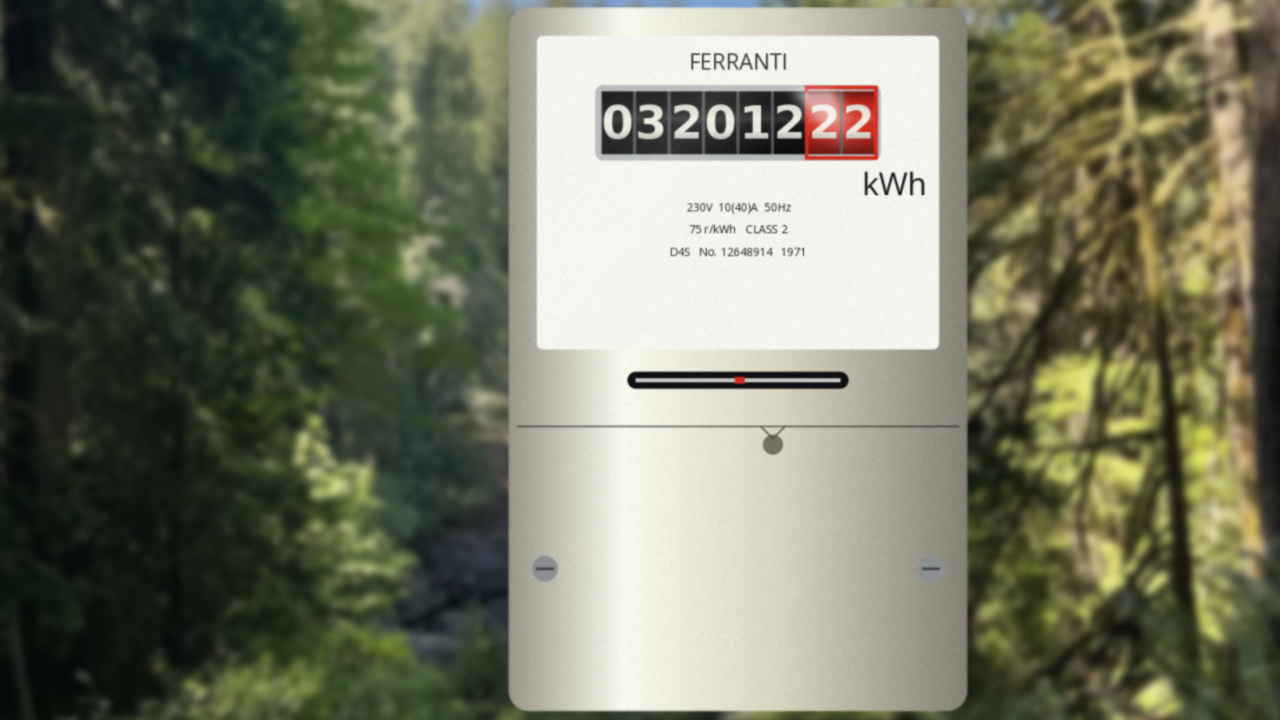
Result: 32012.22
